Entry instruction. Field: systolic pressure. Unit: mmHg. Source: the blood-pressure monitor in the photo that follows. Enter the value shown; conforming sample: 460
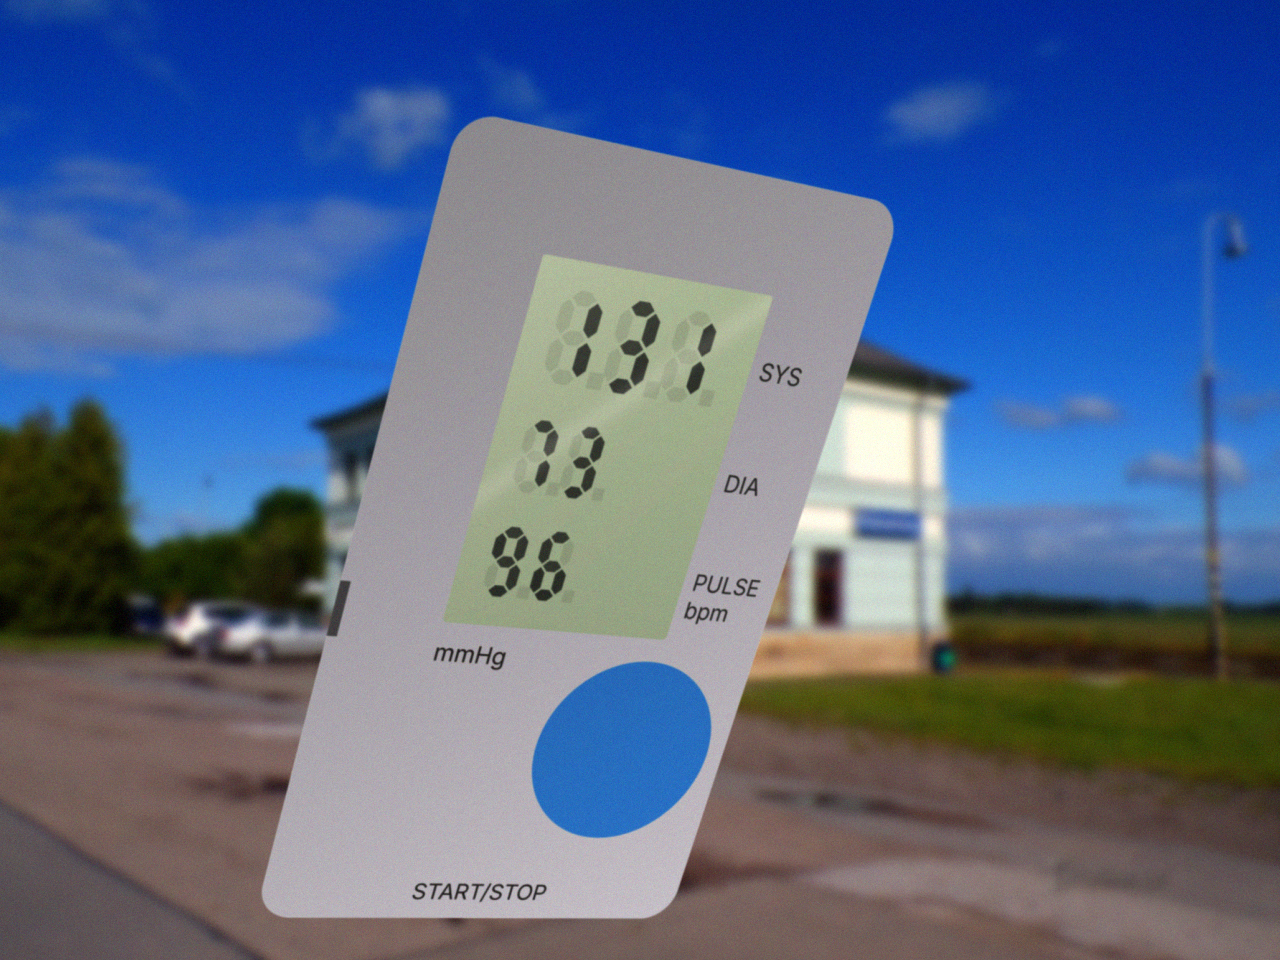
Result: 131
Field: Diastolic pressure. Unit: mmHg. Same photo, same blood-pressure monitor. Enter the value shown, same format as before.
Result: 73
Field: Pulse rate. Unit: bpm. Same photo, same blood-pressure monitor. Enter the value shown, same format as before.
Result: 96
